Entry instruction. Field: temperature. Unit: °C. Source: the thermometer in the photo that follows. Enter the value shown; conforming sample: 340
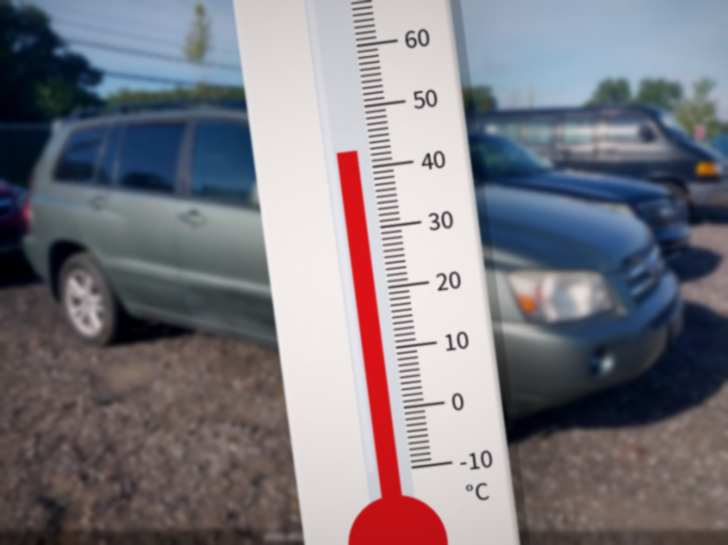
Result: 43
